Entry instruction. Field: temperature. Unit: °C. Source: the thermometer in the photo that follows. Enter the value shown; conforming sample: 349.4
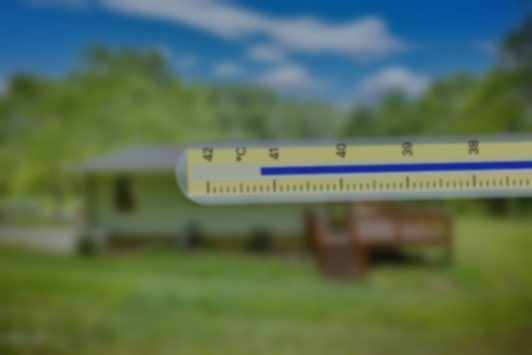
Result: 41.2
